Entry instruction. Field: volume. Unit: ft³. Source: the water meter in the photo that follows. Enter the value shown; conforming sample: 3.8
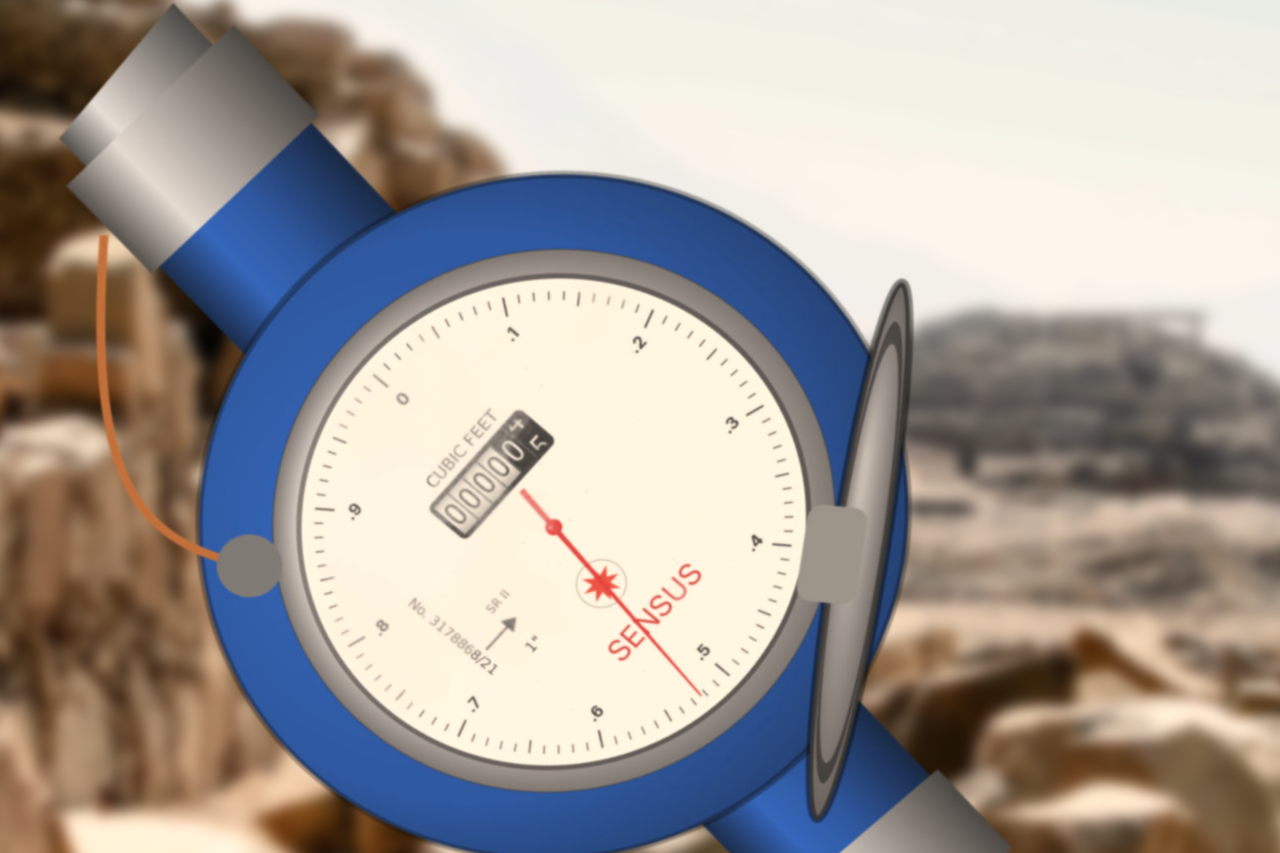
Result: 4.52
